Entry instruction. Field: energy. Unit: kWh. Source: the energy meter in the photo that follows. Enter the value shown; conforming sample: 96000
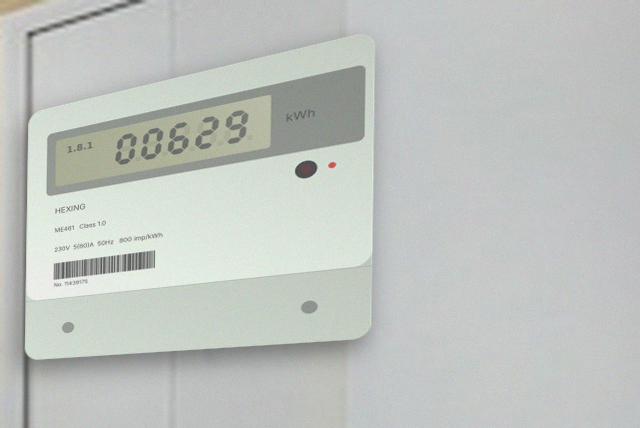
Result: 629
